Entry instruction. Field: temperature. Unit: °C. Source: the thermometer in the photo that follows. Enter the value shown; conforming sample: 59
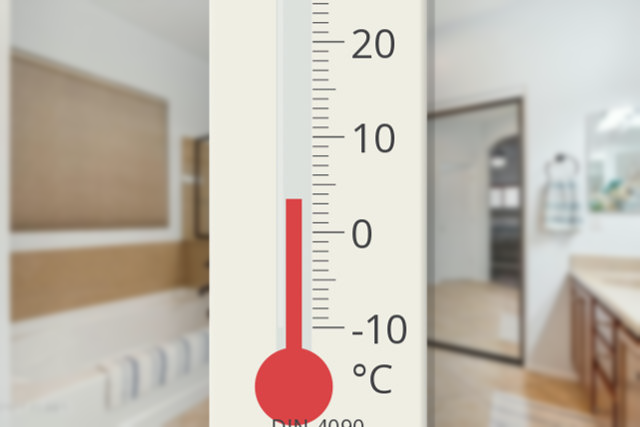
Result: 3.5
